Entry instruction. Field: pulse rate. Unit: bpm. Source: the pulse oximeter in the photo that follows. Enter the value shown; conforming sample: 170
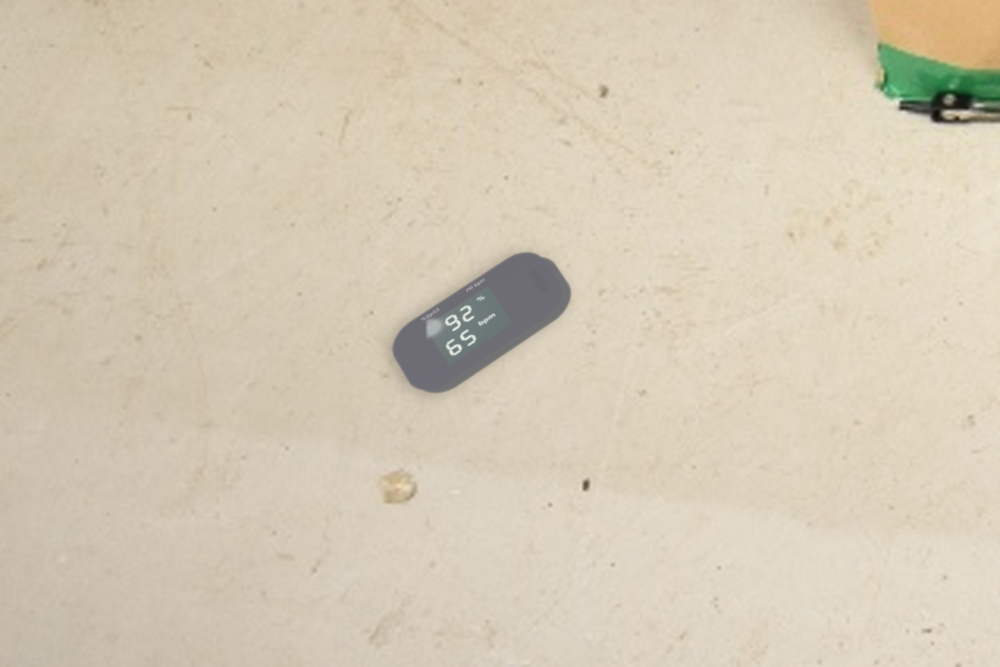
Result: 65
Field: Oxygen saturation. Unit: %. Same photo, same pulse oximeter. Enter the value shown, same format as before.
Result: 92
